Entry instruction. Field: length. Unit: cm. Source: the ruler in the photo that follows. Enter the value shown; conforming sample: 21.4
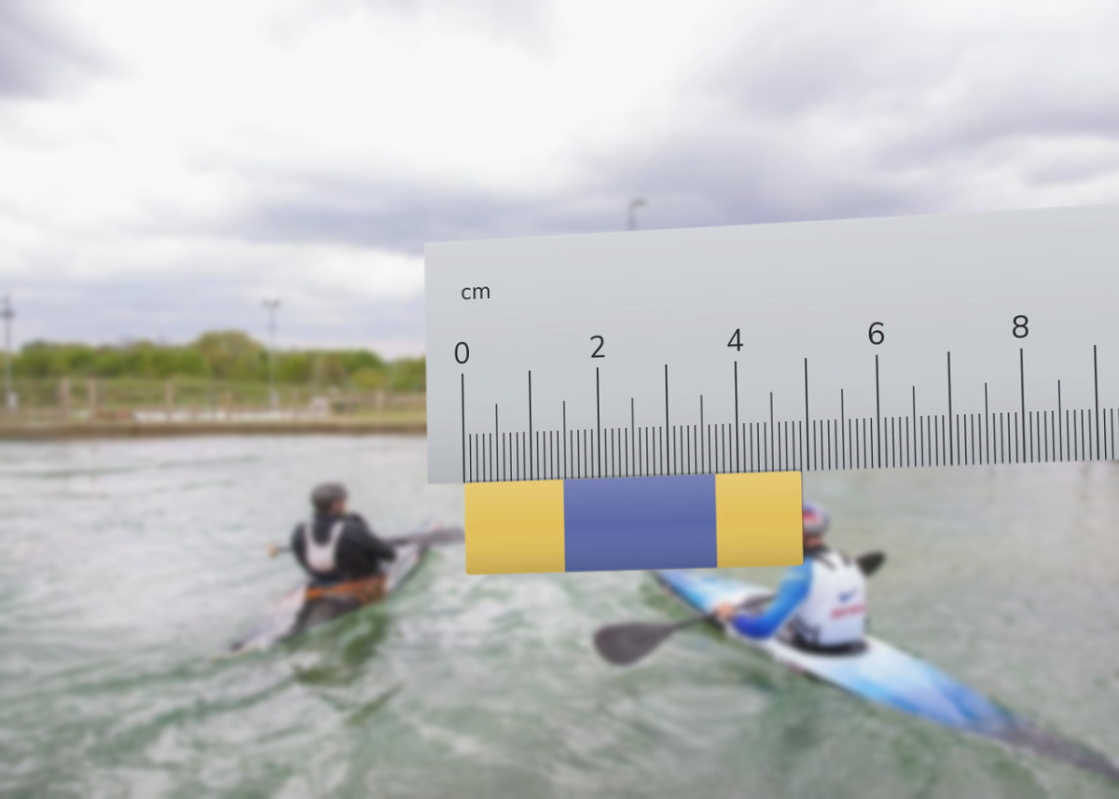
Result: 4.9
